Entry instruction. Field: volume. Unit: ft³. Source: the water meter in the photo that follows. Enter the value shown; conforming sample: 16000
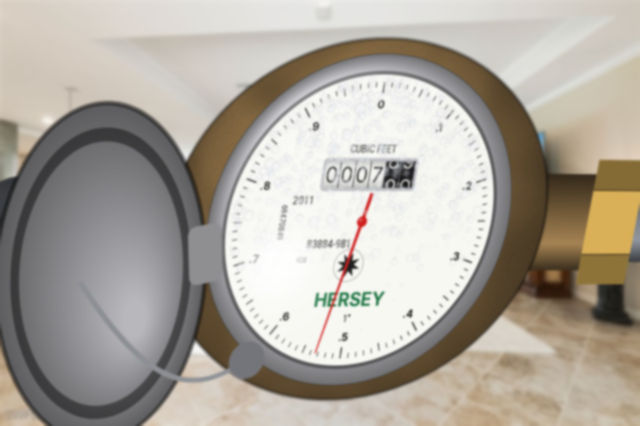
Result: 789.53
